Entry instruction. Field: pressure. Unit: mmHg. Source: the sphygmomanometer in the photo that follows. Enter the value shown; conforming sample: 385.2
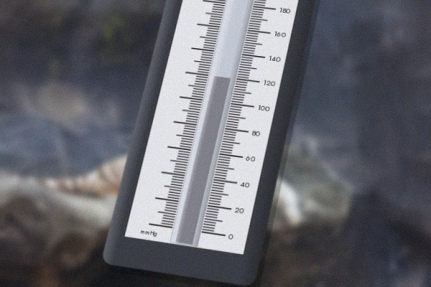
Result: 120
